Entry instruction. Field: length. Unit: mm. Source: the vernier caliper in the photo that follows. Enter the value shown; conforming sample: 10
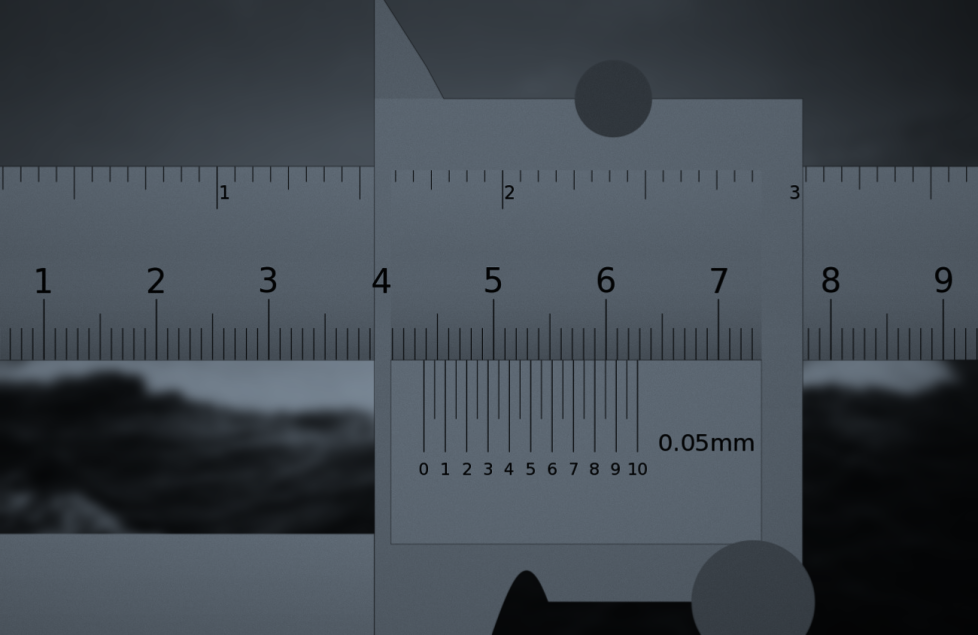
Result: 43.8
